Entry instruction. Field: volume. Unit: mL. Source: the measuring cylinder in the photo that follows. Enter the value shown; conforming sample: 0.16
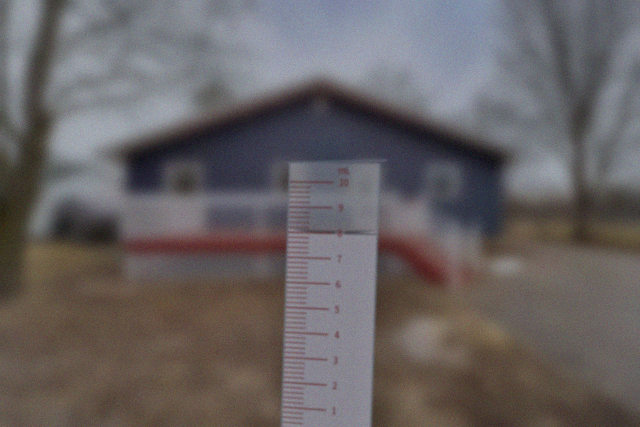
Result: 8
